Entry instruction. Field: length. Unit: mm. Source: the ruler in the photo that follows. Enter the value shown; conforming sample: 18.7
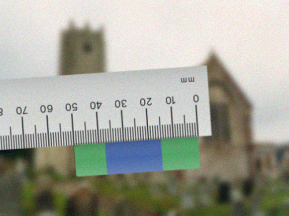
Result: 50
